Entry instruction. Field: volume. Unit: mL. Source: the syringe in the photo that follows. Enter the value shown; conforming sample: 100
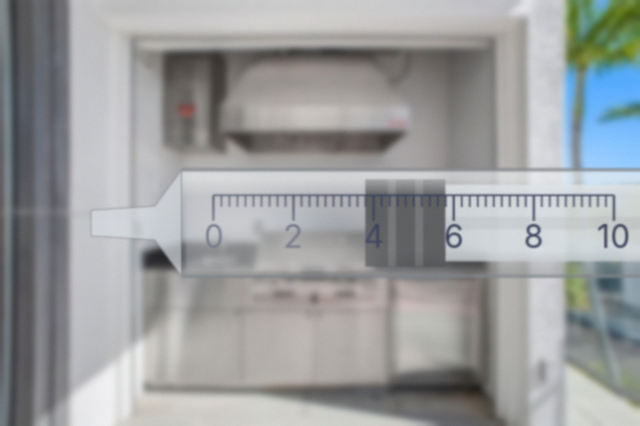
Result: 3.8
